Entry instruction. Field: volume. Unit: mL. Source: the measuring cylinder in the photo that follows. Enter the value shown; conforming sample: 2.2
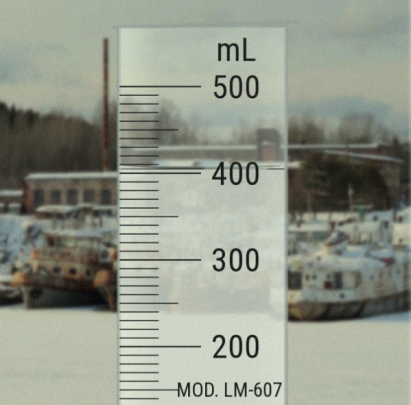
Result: 405
